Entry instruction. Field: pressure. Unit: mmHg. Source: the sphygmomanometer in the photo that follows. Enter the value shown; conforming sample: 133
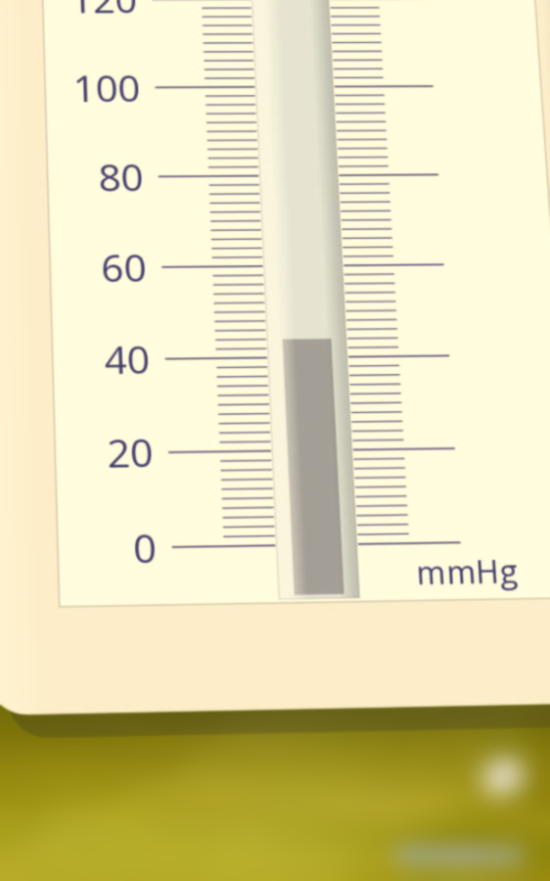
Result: 44
